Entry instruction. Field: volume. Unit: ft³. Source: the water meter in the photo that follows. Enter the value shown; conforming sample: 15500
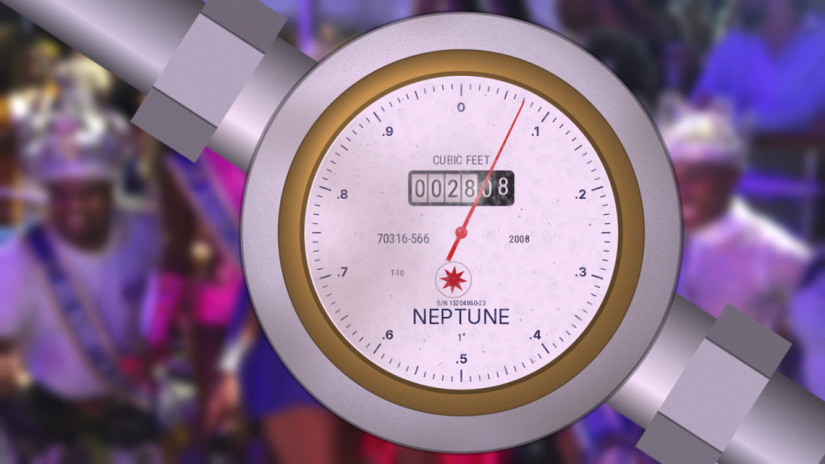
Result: 2808.07
